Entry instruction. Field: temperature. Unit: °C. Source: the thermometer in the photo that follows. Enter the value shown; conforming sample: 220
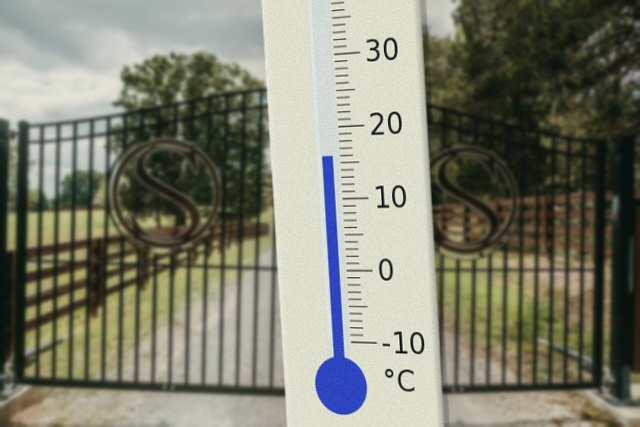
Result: 16
